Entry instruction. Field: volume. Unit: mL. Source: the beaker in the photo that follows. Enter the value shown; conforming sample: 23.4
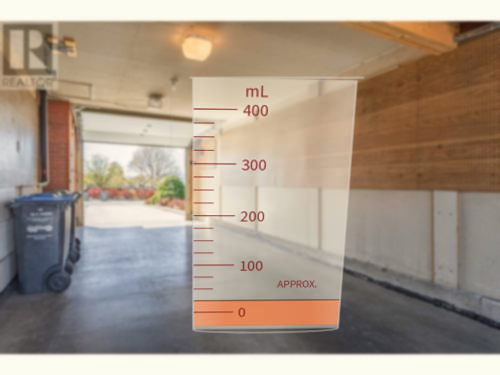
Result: 25
